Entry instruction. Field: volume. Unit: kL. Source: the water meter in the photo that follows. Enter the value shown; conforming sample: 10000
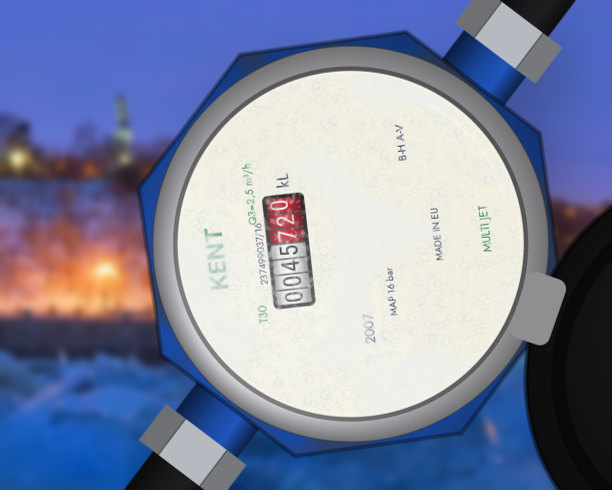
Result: 45.720
